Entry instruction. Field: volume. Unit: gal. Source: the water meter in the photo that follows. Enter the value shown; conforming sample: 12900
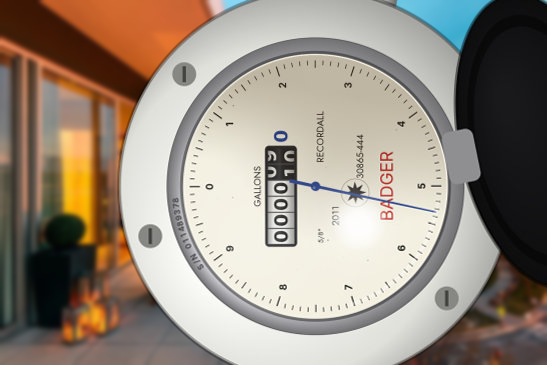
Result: 95.3
